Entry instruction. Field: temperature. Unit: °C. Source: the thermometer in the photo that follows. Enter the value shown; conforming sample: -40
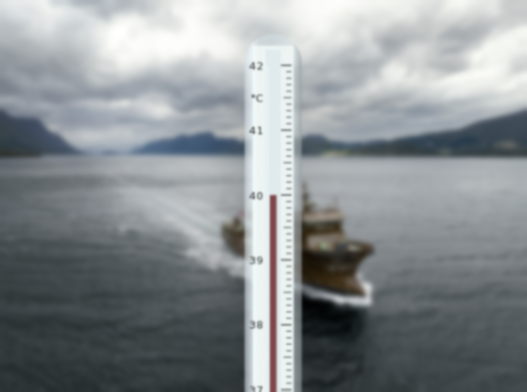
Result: 40
